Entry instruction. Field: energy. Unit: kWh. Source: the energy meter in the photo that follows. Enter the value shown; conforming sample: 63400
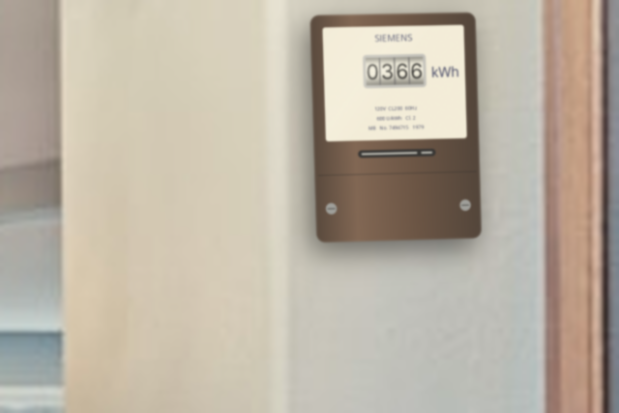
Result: 366
